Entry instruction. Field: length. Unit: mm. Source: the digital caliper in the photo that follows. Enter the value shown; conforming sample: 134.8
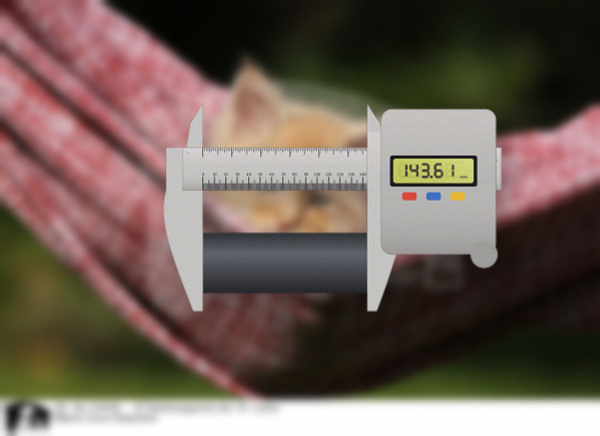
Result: 143.61
